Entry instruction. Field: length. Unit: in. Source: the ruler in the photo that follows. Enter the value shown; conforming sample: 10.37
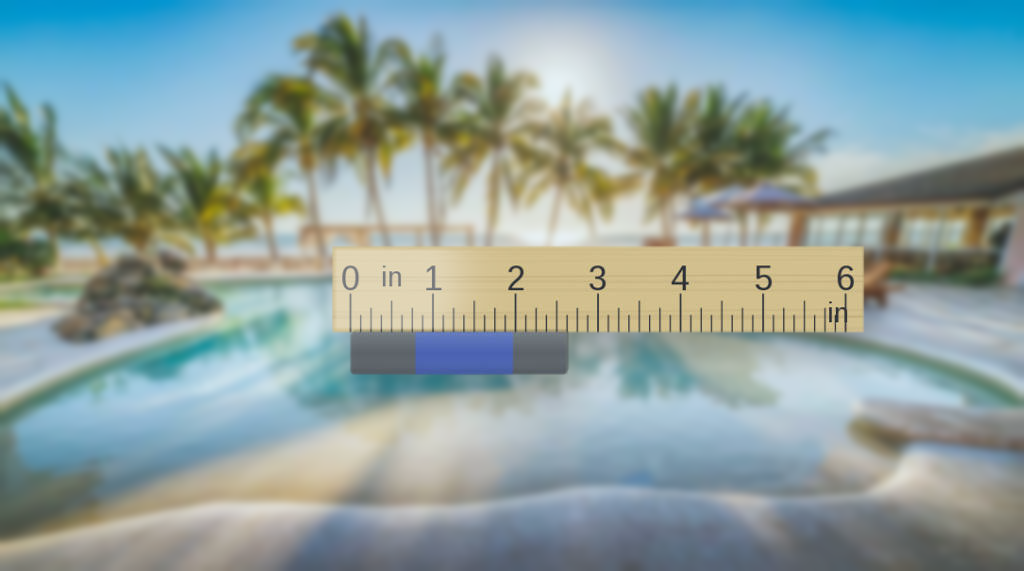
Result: 2.625
